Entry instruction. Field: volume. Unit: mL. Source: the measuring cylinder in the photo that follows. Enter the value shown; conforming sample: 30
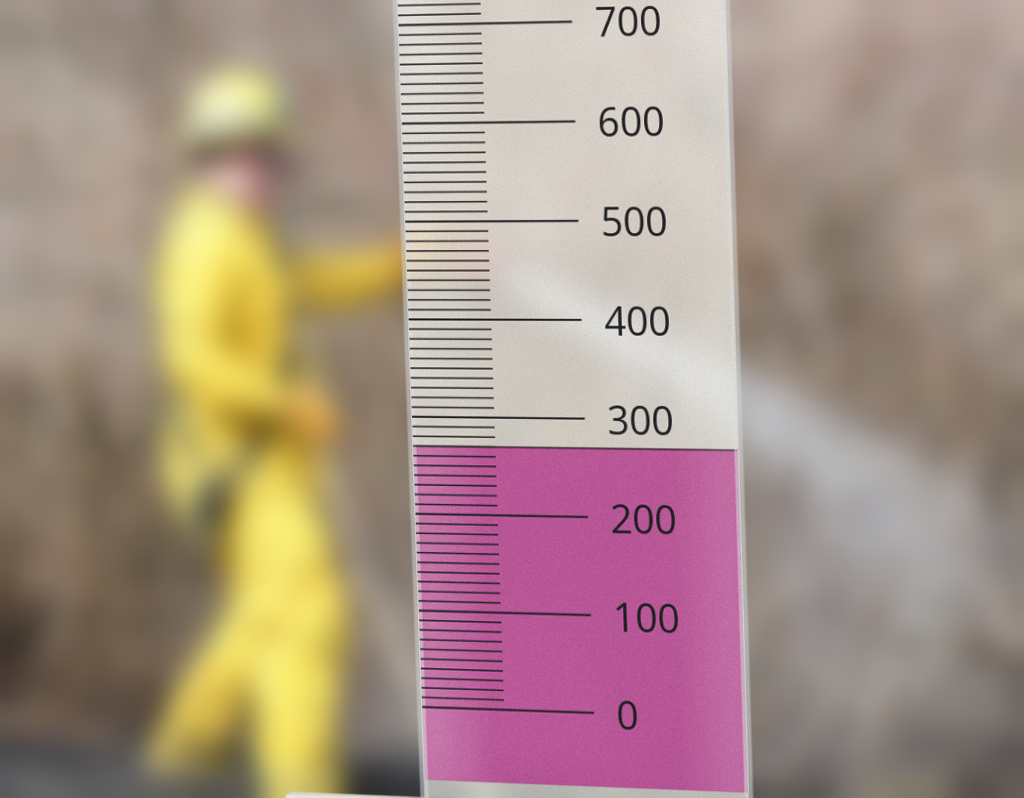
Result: 270
